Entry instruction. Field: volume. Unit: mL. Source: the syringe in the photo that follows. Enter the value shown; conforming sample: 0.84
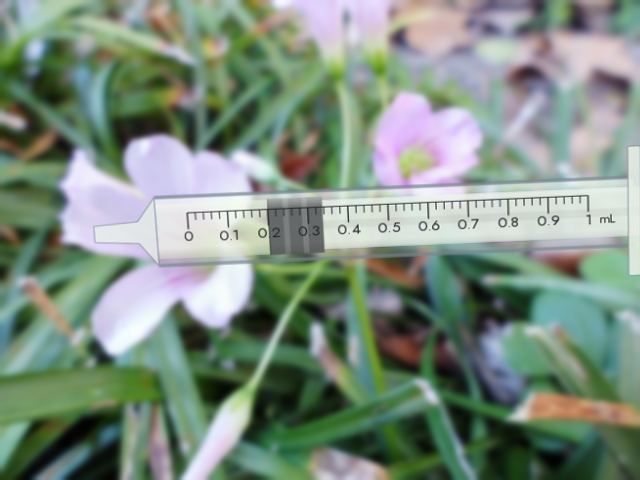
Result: 0.2
